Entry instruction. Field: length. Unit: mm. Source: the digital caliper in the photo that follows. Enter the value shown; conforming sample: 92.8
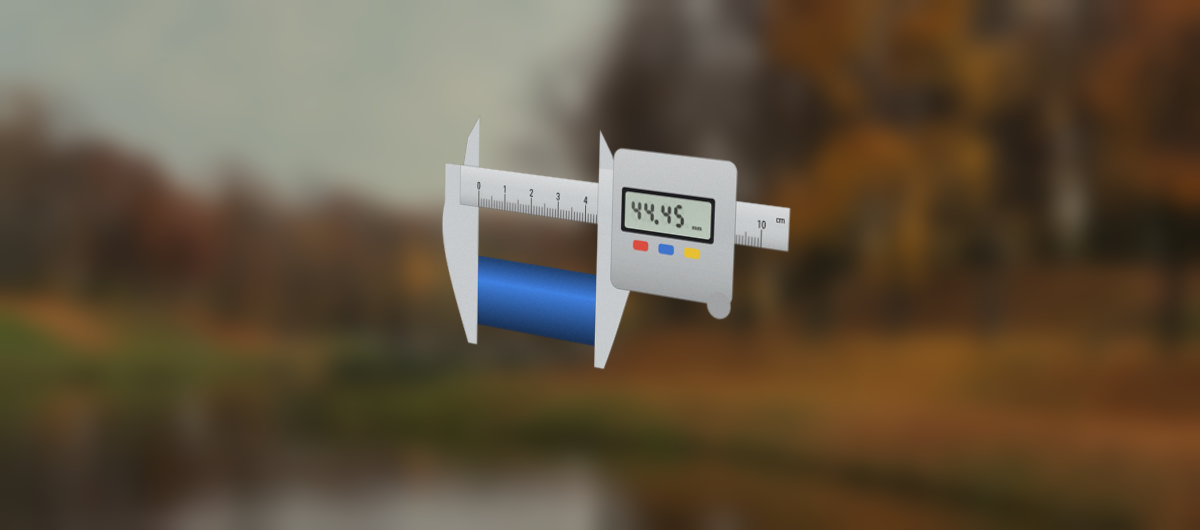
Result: 44.45
